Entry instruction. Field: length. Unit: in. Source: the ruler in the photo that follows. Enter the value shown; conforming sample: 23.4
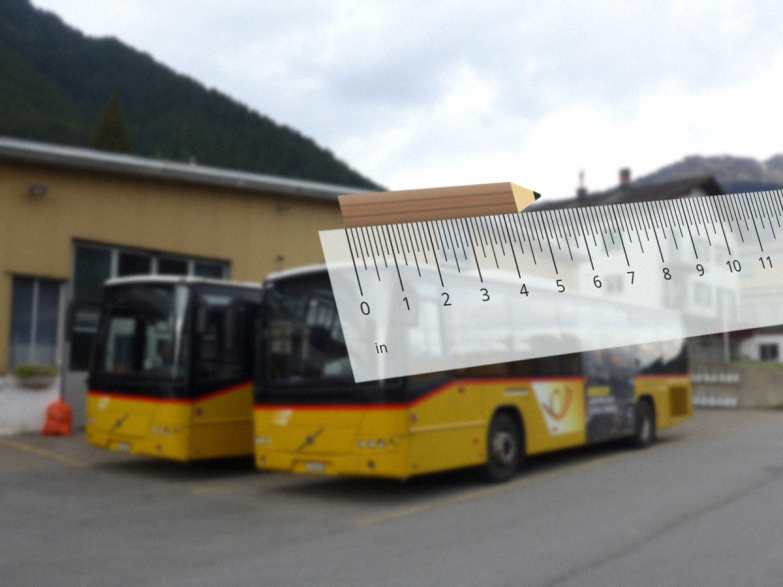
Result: 5.125
